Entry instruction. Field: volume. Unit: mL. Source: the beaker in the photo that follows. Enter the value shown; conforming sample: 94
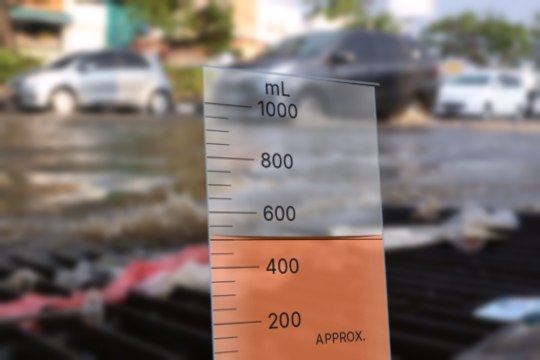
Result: 500
